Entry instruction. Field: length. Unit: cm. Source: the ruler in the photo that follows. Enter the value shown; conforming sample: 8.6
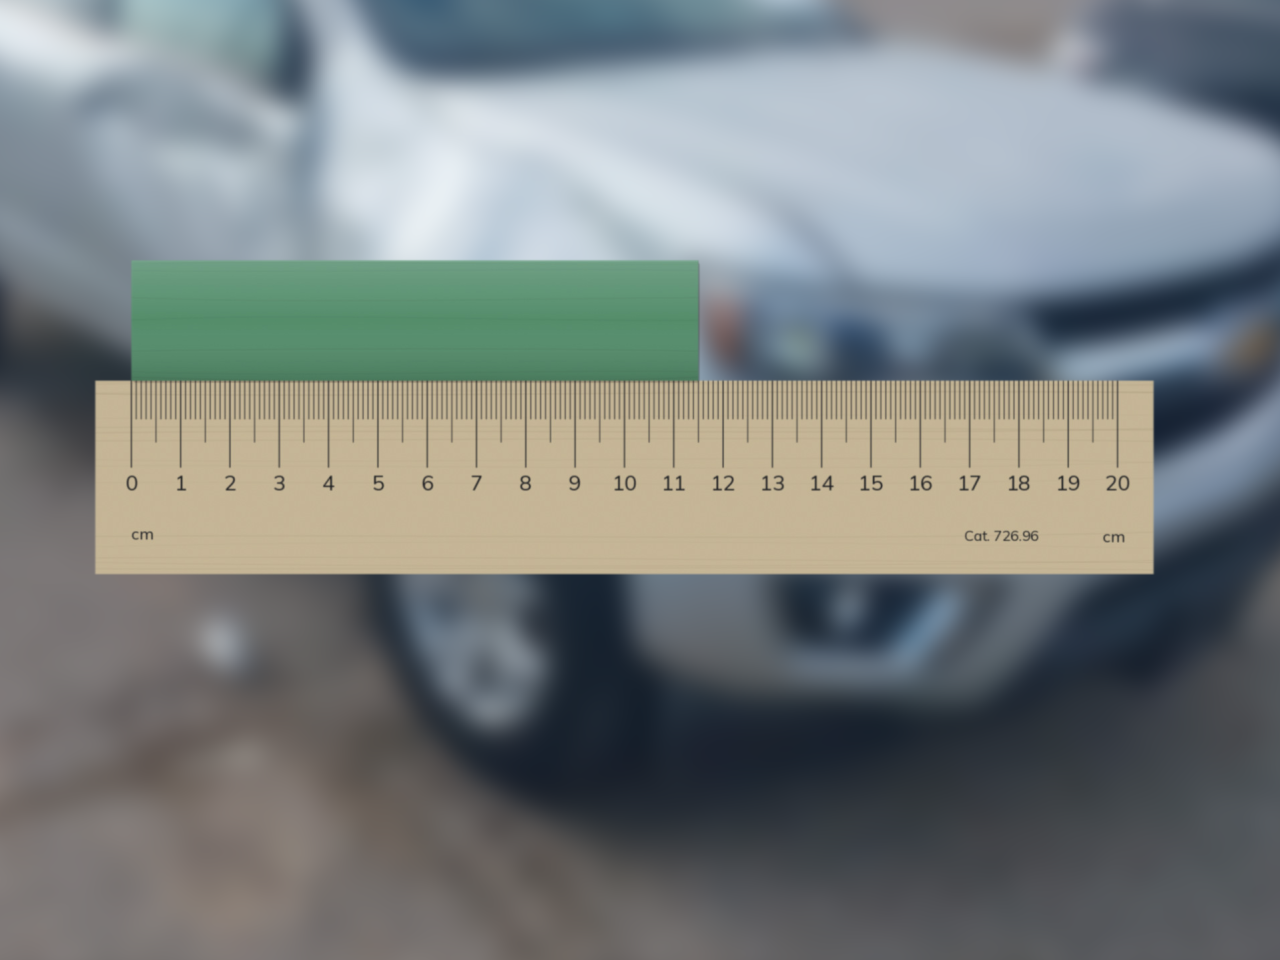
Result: 11.5
